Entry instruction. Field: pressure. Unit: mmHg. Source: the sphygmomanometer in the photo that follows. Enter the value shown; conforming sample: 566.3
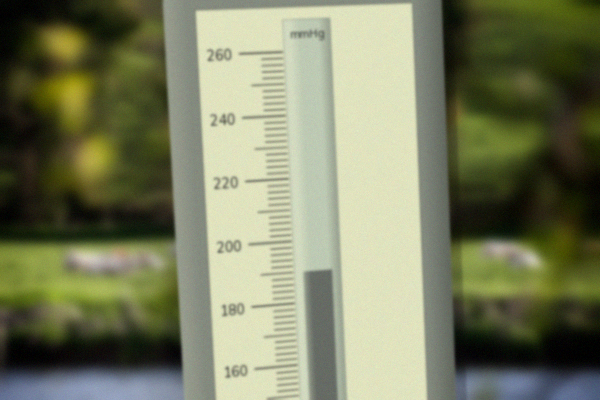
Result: 190
